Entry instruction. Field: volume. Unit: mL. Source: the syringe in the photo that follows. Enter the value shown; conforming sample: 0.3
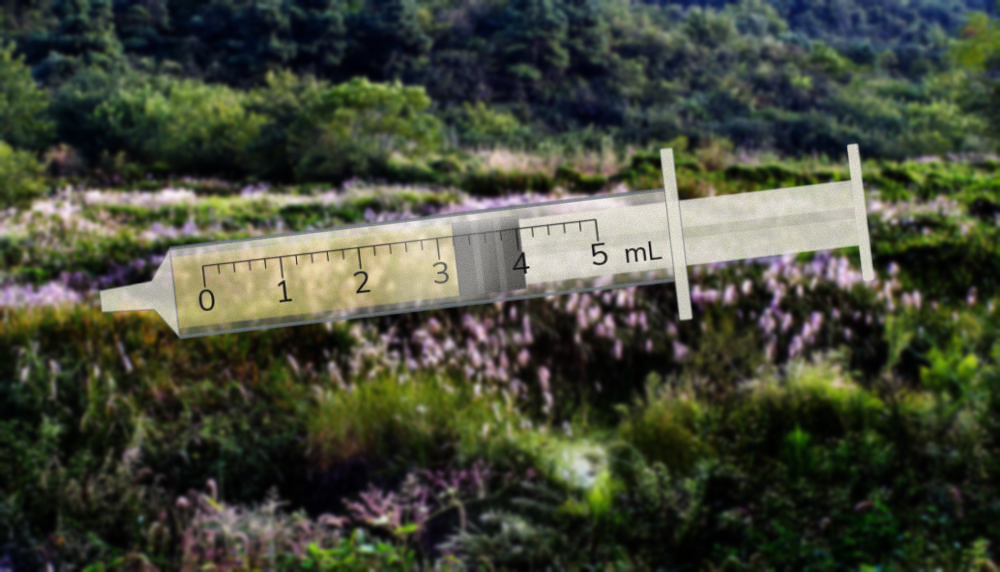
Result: 3.2
